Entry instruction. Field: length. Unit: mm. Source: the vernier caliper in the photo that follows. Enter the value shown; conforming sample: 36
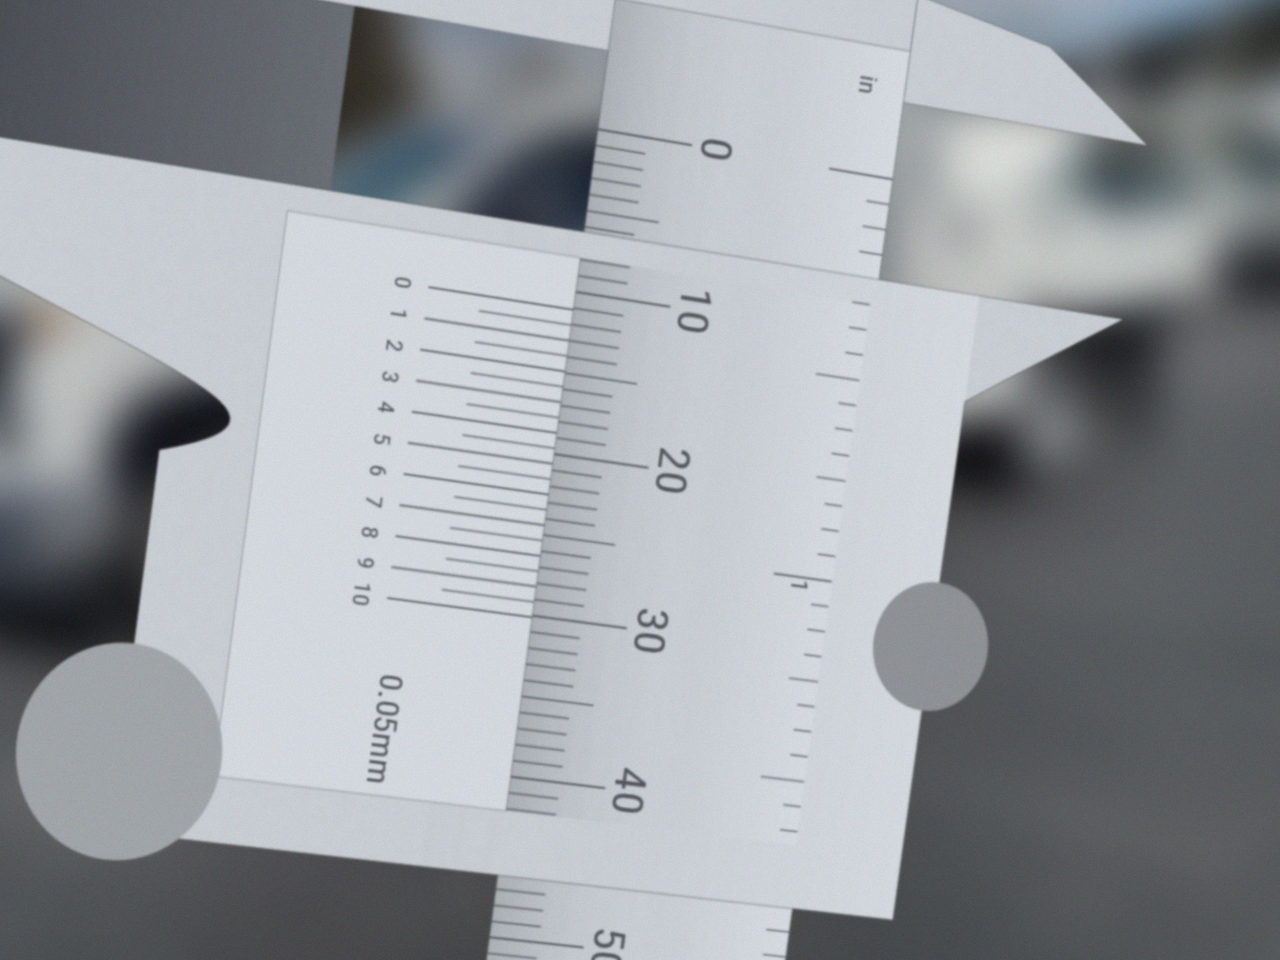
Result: 11.1
